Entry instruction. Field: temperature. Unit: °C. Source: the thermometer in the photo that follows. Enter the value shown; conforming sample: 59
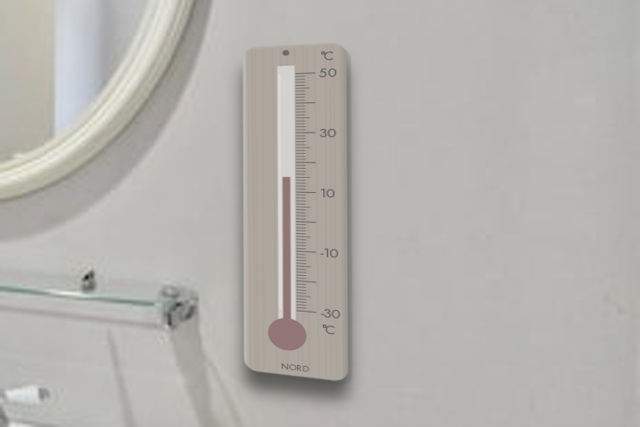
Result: 15
